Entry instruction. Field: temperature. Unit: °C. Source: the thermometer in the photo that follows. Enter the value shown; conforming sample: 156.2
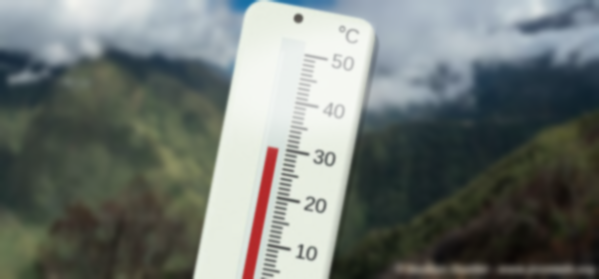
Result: 30
